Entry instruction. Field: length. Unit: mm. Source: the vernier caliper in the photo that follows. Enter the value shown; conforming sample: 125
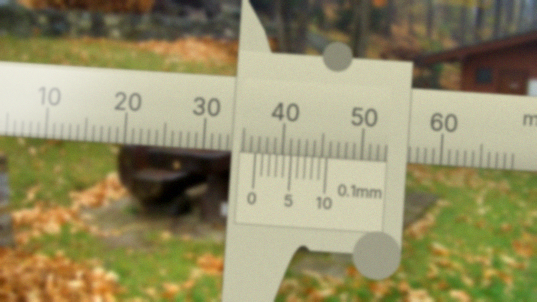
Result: 36.6
